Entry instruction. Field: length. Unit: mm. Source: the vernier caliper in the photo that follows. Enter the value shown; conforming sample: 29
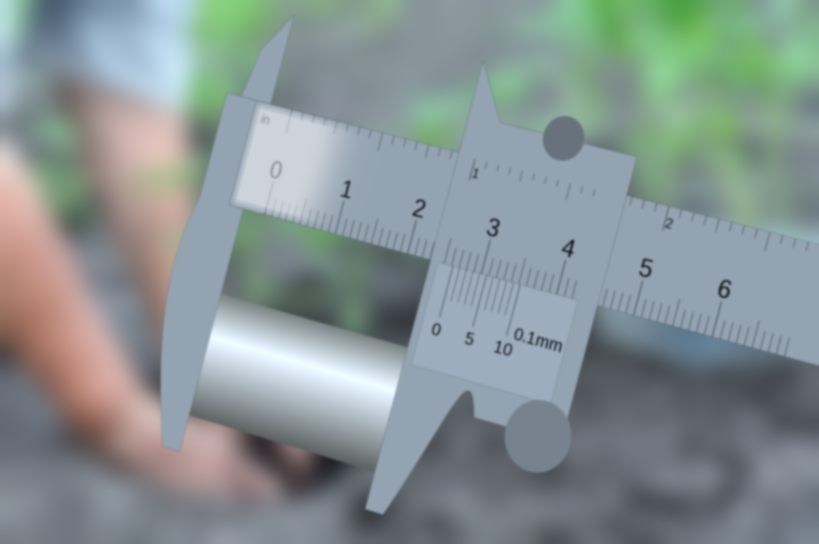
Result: 26.2
